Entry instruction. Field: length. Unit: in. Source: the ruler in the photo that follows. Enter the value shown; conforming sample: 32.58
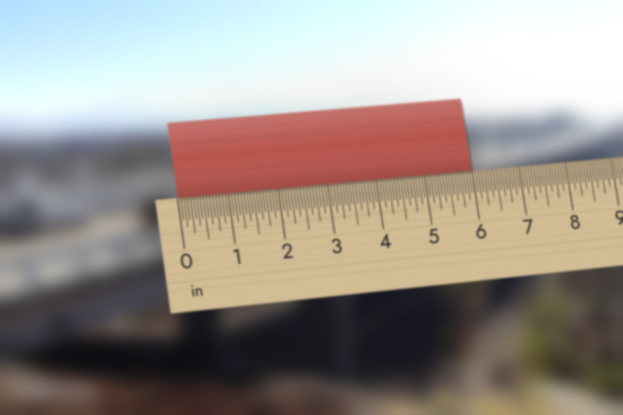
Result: 6
